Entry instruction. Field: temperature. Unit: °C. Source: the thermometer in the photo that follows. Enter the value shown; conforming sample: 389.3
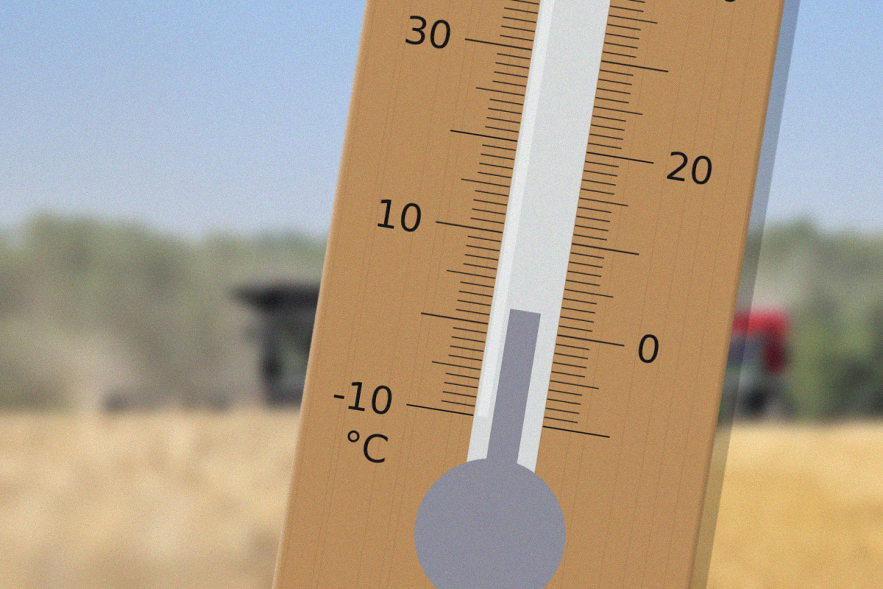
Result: 2
